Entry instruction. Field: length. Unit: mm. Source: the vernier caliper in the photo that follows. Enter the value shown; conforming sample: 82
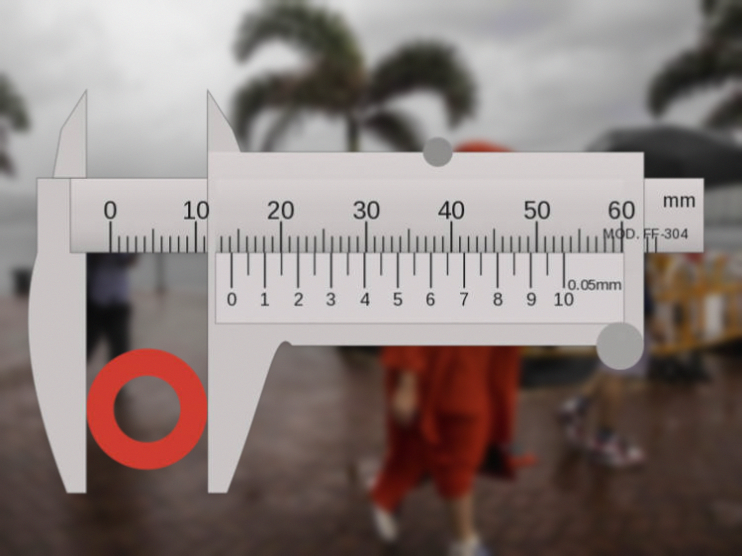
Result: 14.2
